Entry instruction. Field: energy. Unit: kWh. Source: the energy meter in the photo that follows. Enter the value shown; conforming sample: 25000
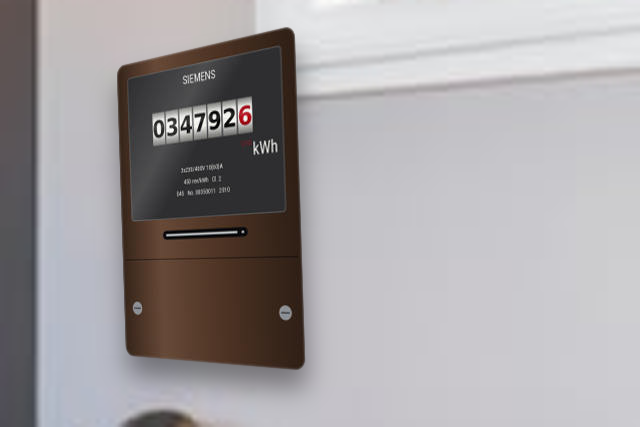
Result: 34792.6
